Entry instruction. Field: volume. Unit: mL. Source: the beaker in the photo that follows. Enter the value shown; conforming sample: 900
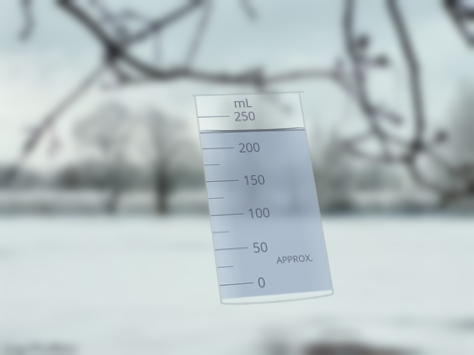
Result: 225
